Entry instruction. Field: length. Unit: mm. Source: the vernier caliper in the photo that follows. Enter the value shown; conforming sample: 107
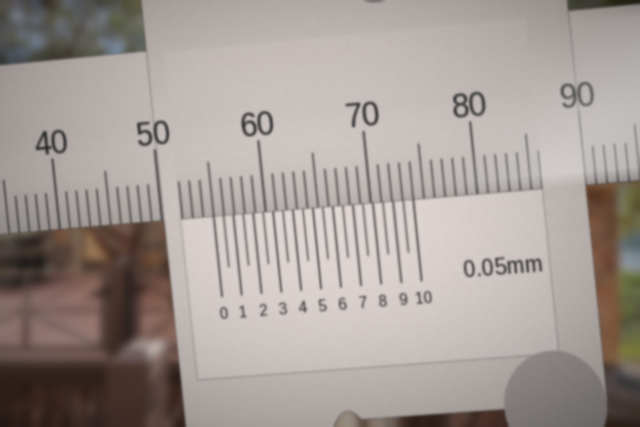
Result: 55.0
